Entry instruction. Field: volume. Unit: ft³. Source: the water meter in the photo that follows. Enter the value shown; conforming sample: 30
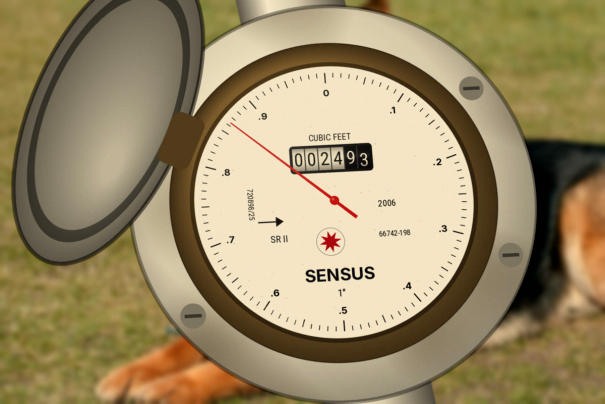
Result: 2492.86
